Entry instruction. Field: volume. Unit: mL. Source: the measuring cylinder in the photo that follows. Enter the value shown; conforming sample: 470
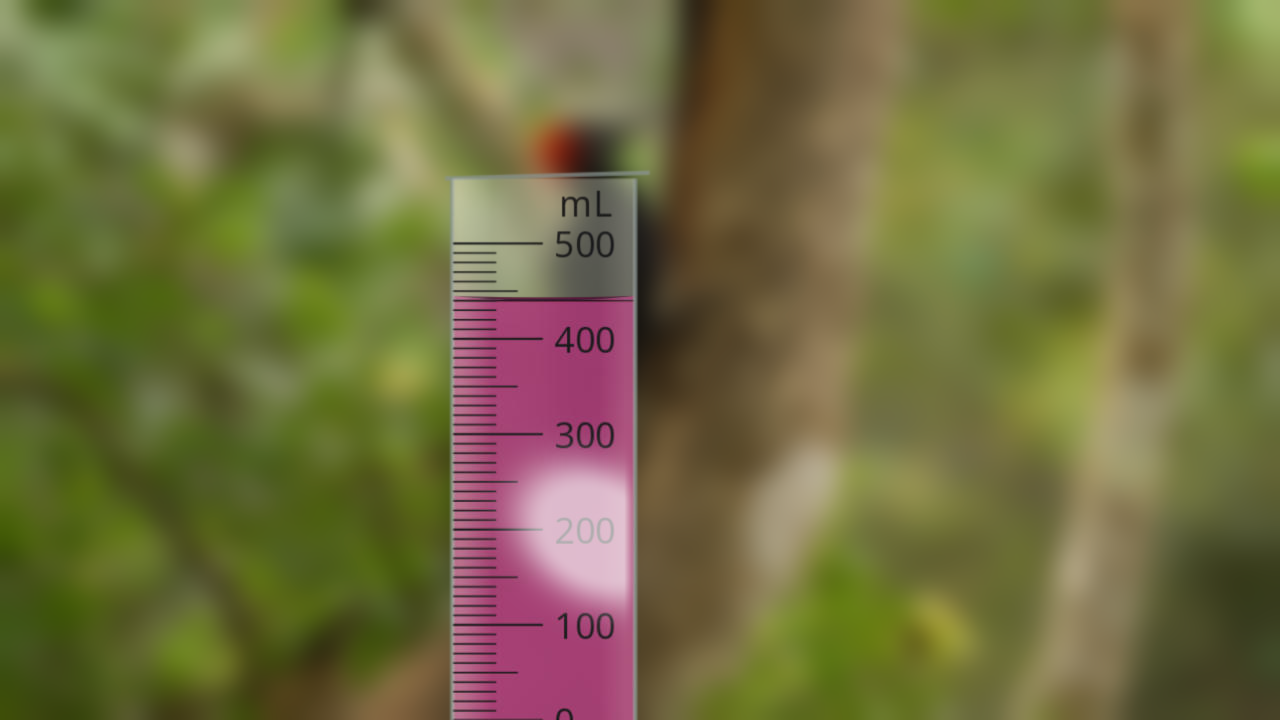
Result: 440
